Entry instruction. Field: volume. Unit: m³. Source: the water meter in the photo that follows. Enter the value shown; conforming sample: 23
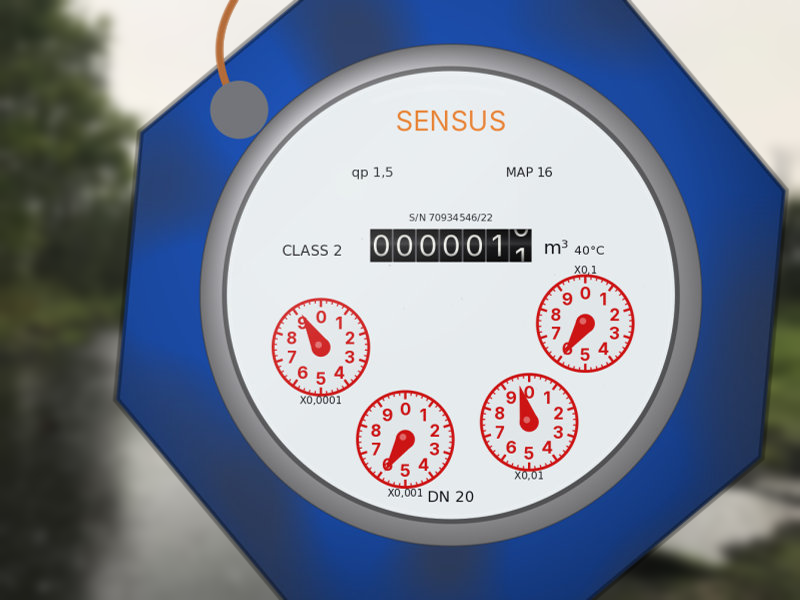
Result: 10.5959
